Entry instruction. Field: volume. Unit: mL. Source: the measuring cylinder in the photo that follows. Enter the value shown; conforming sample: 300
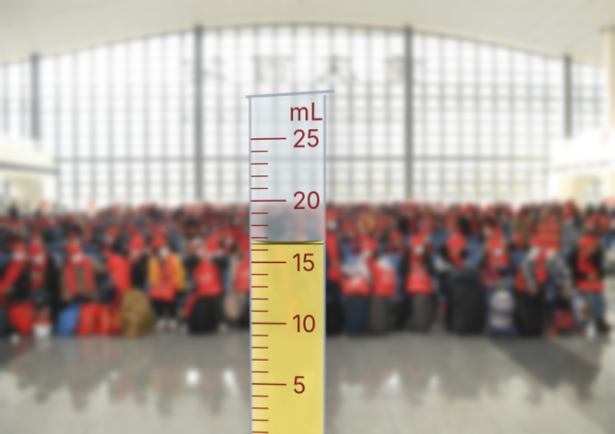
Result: 16.5
